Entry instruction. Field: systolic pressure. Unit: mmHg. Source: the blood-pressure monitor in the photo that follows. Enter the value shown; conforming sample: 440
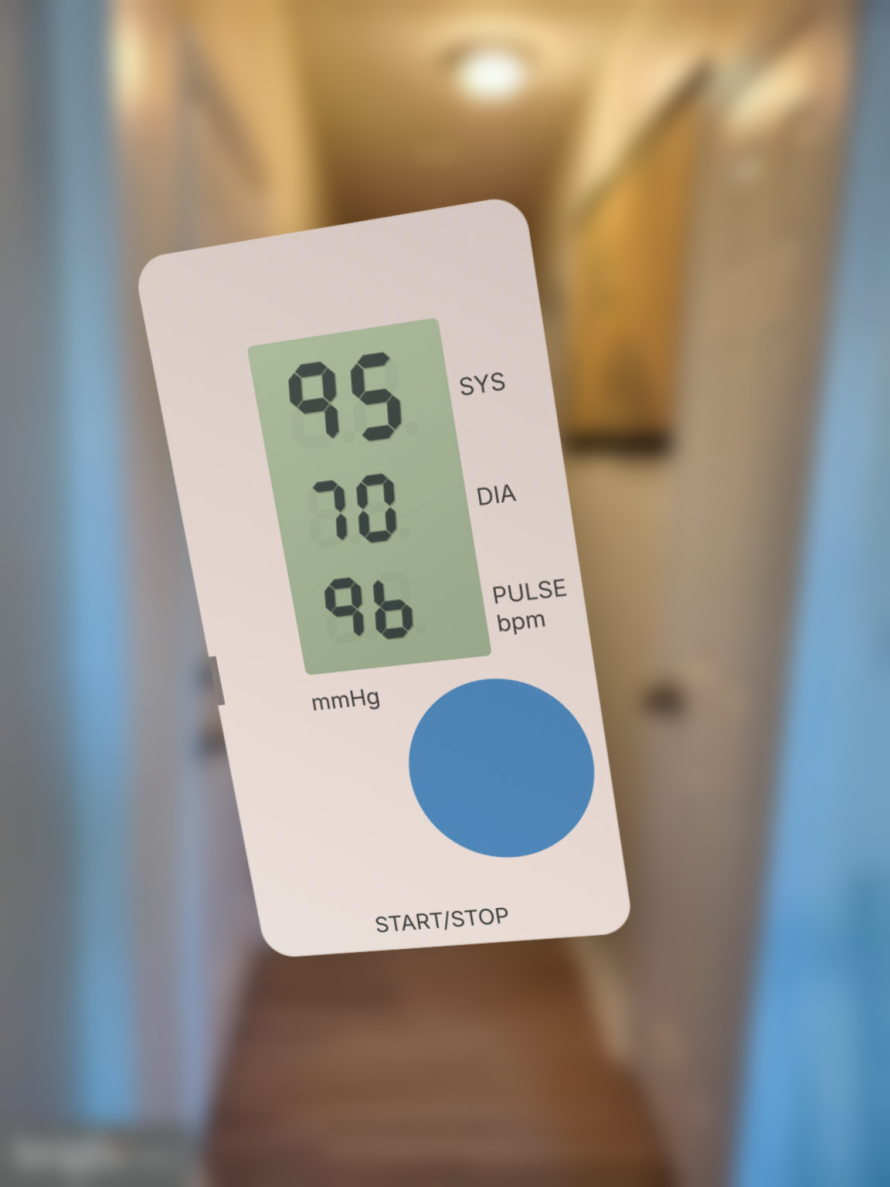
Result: 95
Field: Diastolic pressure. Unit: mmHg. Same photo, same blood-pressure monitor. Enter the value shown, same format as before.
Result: 70
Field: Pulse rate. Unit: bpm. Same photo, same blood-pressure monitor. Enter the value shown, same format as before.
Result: 96
